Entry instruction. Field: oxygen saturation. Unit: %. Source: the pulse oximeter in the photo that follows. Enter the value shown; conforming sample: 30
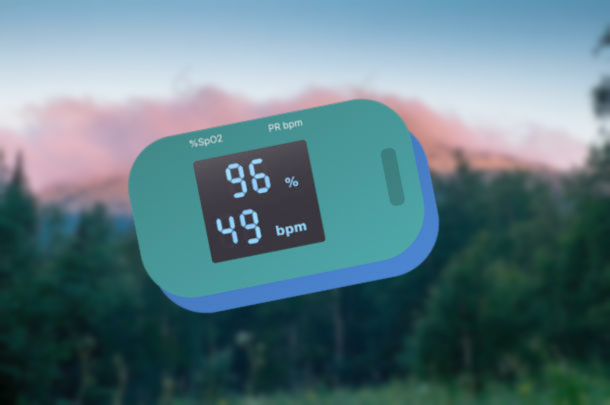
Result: 96
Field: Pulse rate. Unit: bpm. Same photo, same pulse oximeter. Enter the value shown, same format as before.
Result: 49
